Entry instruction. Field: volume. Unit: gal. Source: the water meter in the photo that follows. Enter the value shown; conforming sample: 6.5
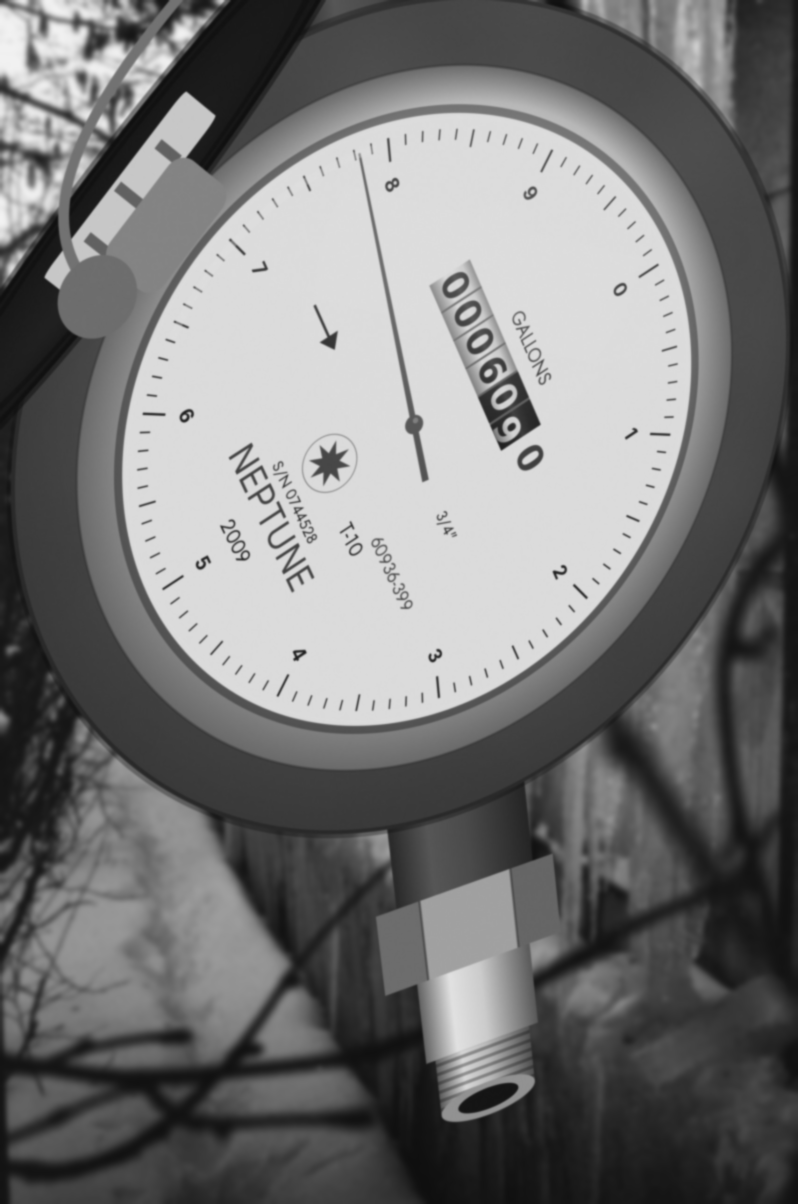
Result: 6087.8
